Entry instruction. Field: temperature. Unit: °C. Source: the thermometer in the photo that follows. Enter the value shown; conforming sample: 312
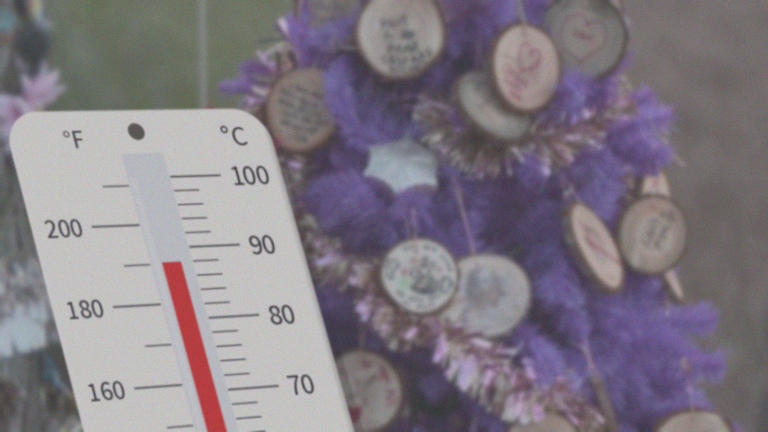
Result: 88
